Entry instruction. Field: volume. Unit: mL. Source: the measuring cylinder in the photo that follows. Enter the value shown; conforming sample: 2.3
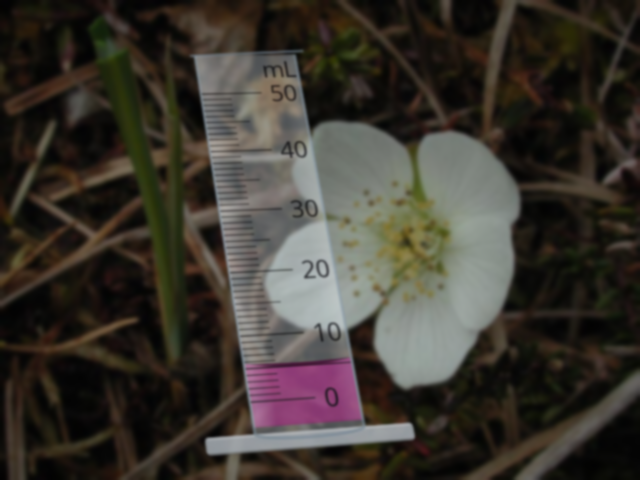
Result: 5
